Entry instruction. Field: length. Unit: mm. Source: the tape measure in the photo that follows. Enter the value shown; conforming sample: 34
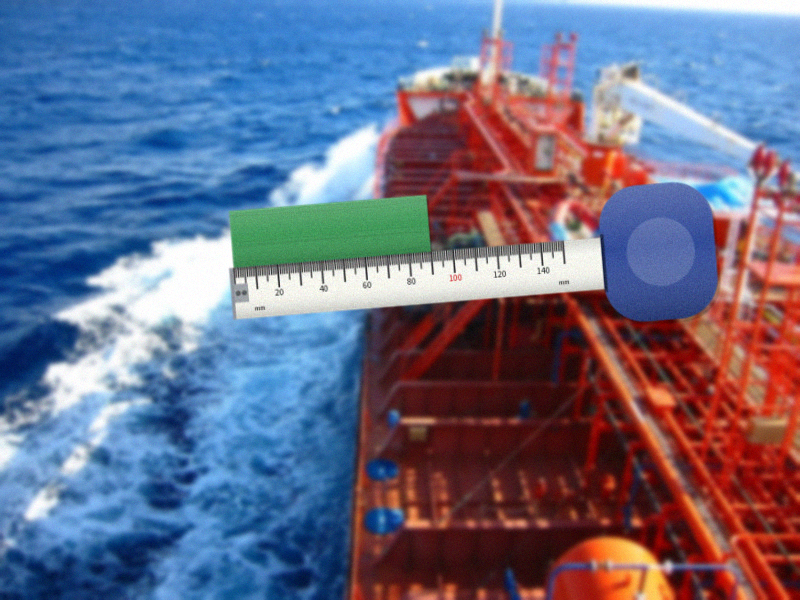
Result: 90
